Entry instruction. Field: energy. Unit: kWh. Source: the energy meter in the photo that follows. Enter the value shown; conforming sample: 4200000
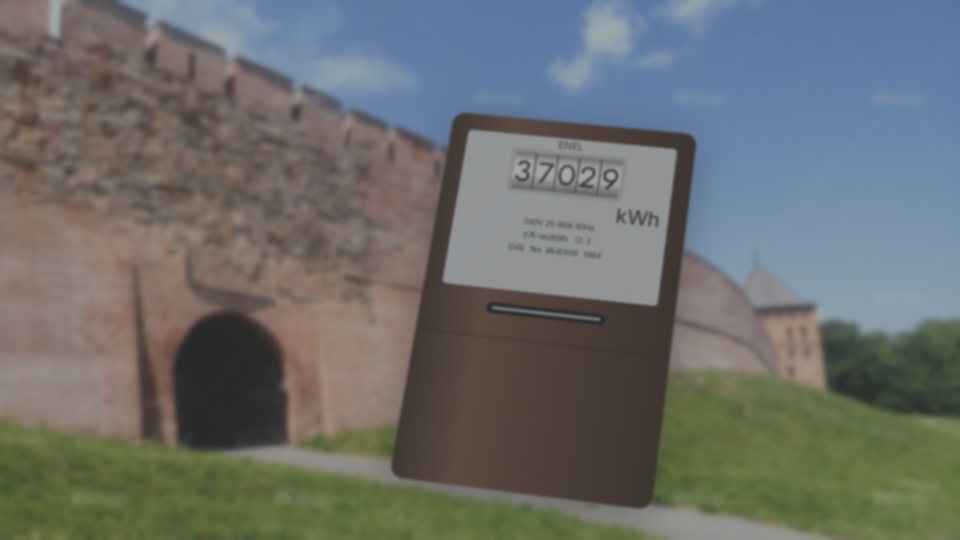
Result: 37029
